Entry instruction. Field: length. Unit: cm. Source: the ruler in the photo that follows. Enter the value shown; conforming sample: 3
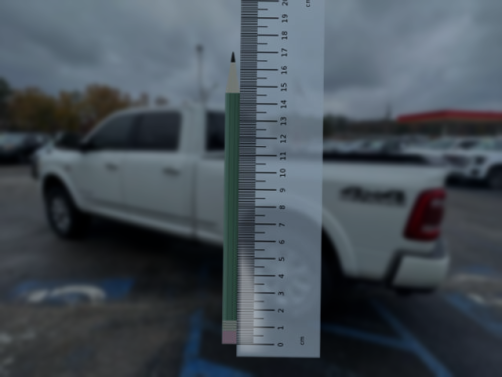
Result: 17
